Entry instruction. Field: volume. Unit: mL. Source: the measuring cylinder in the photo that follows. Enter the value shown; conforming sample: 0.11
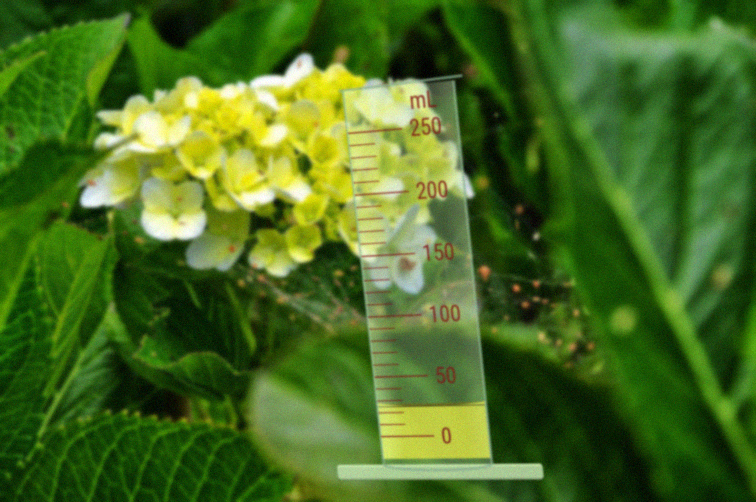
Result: 25
